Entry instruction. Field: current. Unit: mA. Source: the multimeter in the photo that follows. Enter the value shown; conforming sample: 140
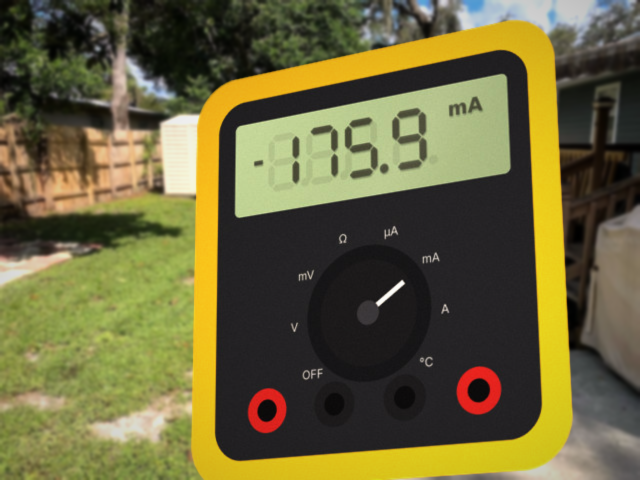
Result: -175.9
